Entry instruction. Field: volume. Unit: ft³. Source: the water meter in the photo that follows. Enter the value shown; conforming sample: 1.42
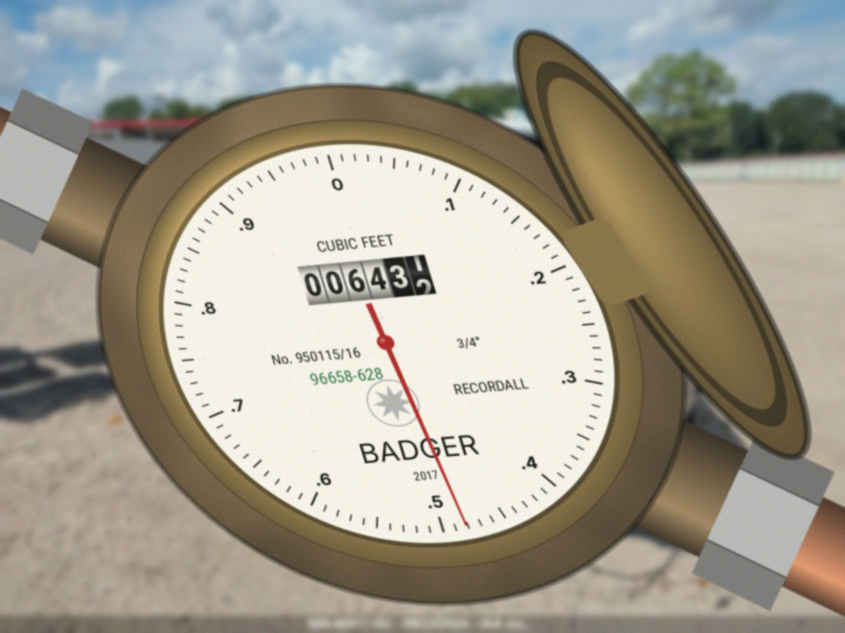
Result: 6431.48
